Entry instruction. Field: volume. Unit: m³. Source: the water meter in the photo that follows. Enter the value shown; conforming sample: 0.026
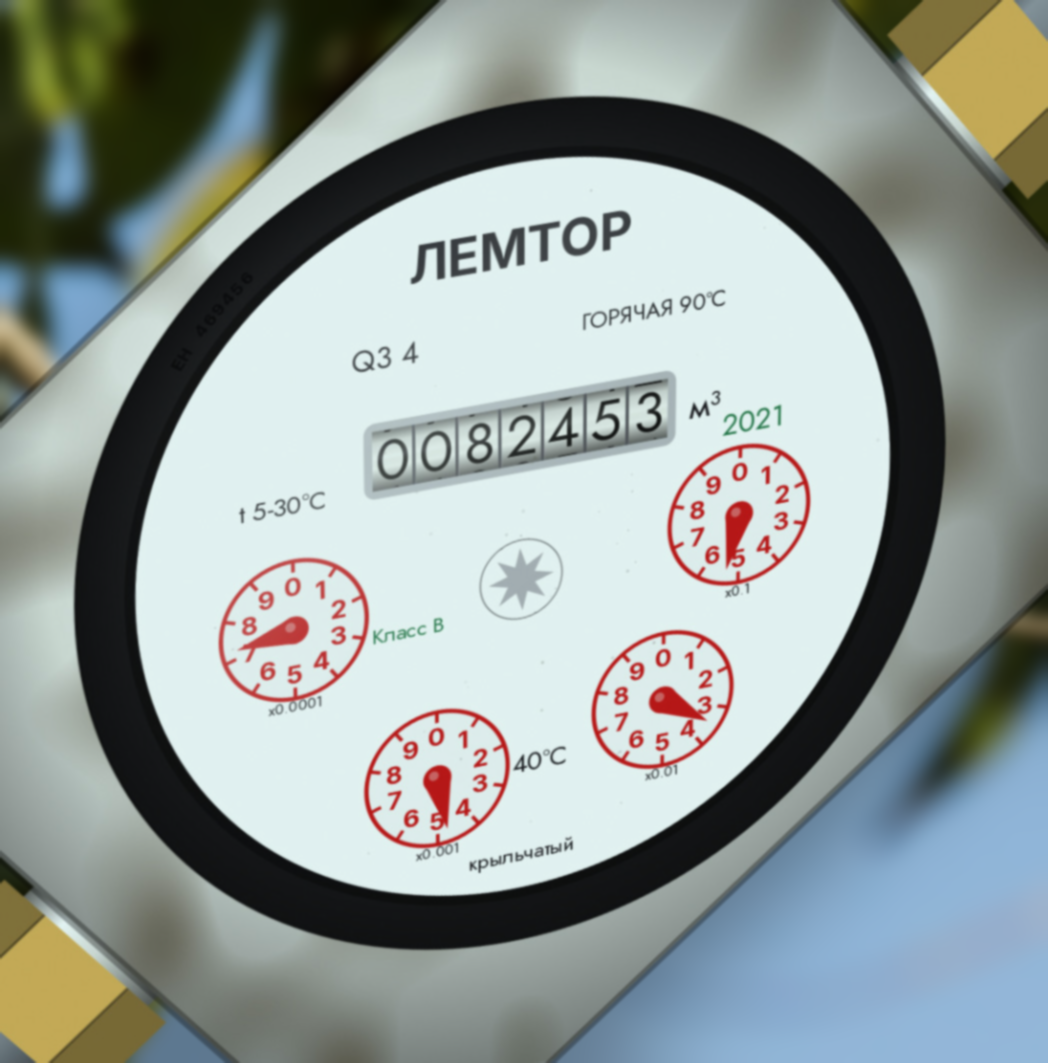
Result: 82453.5347
